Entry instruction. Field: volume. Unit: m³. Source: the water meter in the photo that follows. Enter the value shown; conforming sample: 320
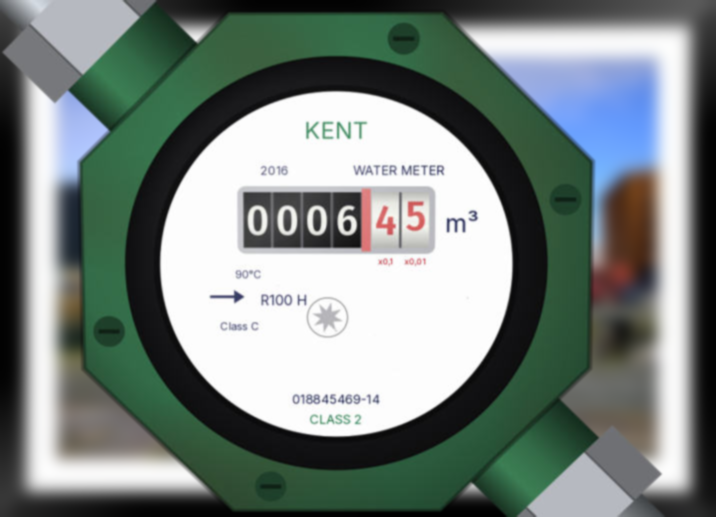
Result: 6.45
